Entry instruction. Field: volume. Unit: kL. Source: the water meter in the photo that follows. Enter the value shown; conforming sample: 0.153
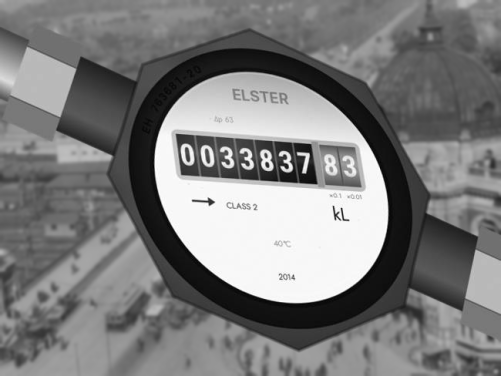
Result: 33837.83
